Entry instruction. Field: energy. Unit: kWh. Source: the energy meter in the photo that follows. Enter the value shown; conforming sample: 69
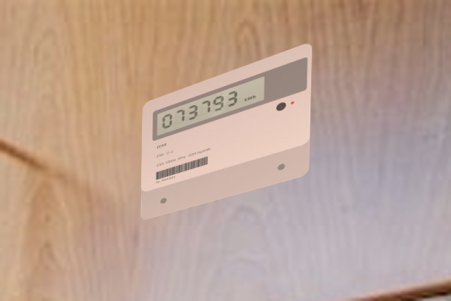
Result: 73793
